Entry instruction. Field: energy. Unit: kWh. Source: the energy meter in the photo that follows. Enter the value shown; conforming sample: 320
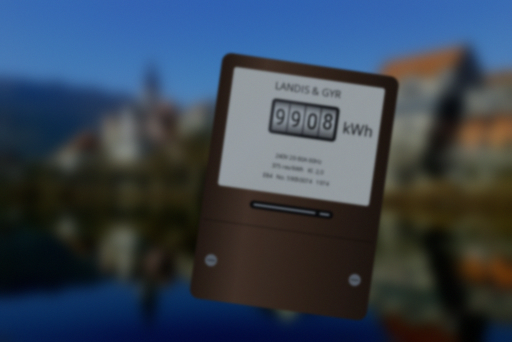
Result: 9908
